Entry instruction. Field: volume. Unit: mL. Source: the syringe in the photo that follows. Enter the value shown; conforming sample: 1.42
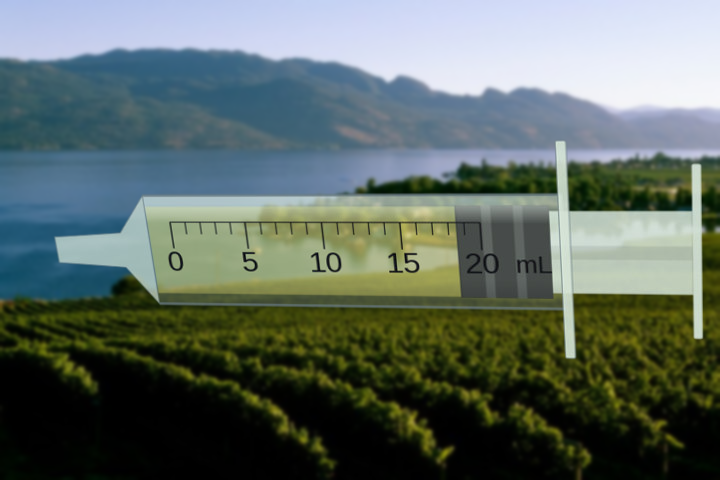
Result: 18.5
